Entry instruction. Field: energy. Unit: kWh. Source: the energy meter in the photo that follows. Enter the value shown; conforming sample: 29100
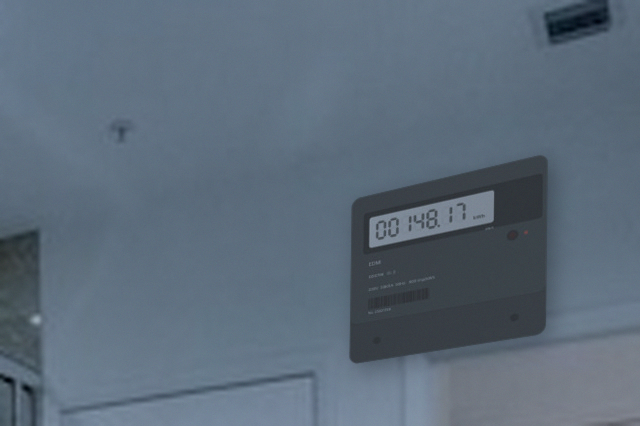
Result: 148.17
